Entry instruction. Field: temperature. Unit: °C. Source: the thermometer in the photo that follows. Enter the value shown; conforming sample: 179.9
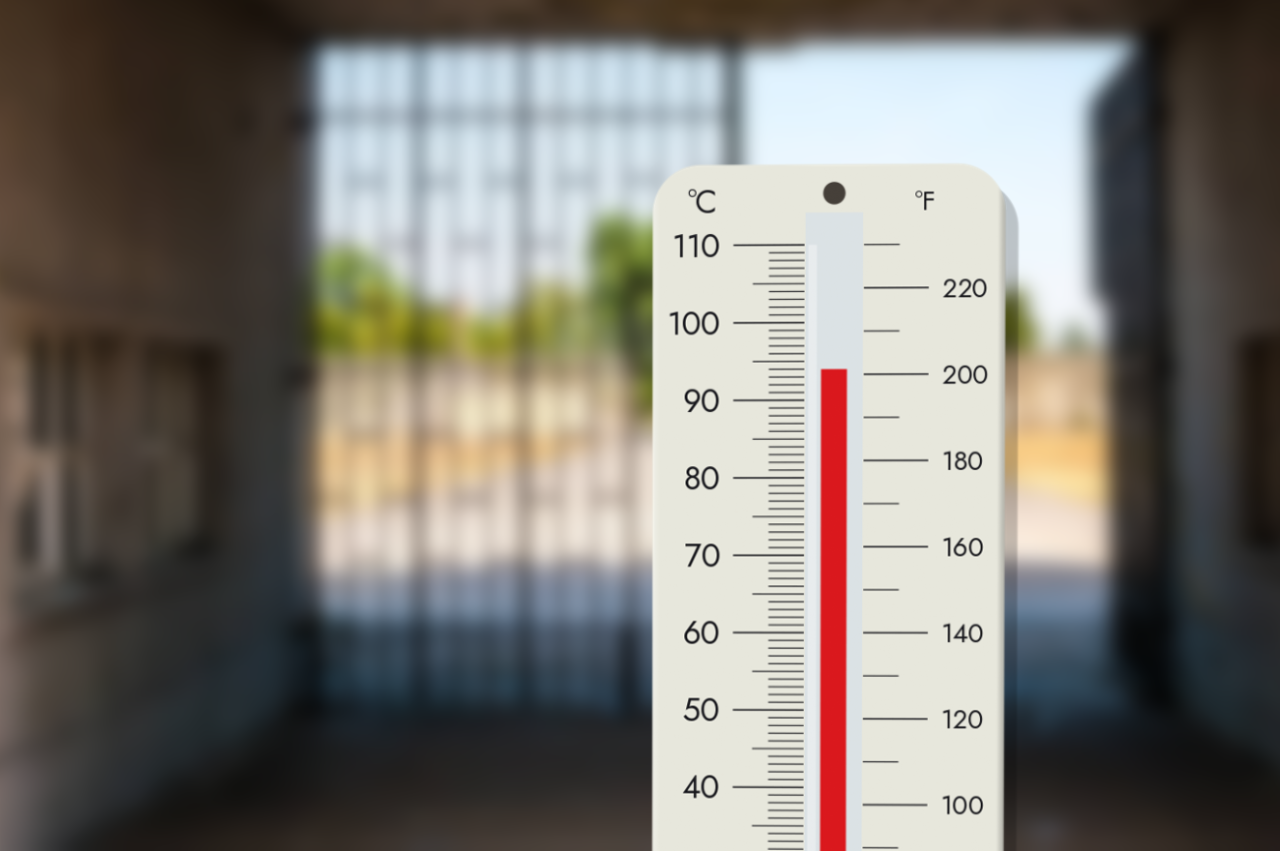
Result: 94
